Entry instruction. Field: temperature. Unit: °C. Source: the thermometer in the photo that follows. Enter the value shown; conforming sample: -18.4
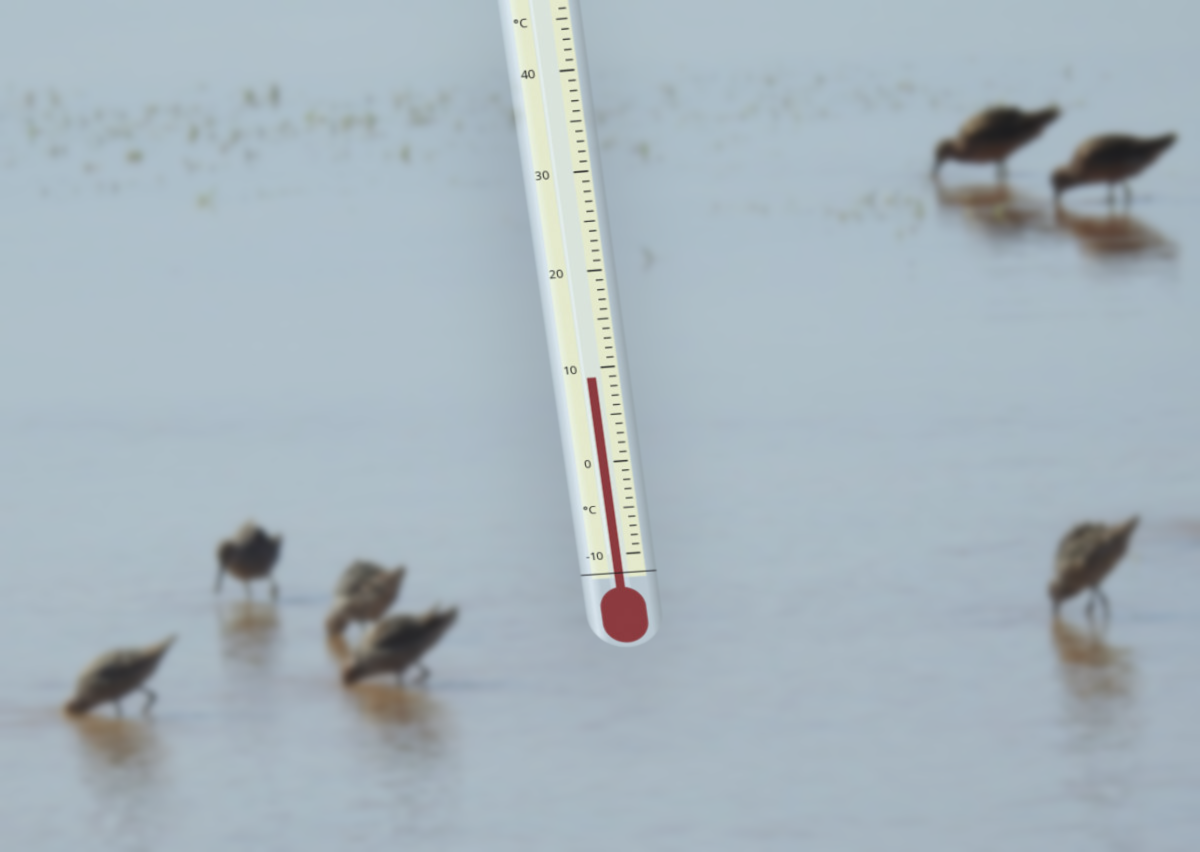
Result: 9
